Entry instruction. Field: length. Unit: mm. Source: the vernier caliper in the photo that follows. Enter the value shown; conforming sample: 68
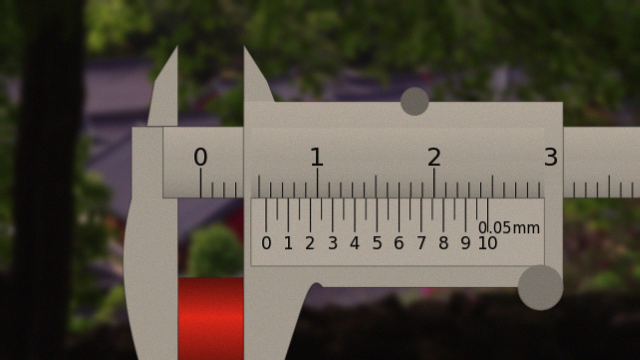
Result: 5.6
